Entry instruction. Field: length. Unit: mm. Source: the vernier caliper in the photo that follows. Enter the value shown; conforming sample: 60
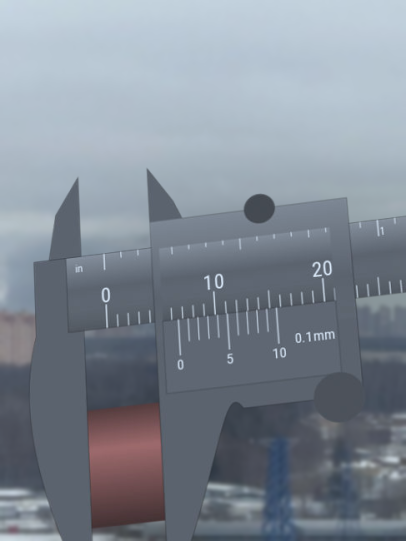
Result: 6.6
